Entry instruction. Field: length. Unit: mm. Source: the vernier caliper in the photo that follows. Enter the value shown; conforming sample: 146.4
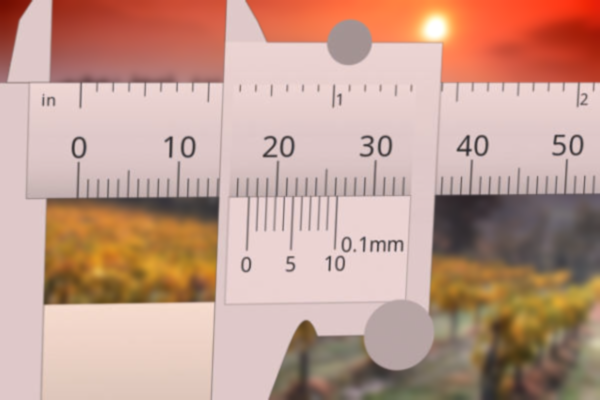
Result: 17.2
